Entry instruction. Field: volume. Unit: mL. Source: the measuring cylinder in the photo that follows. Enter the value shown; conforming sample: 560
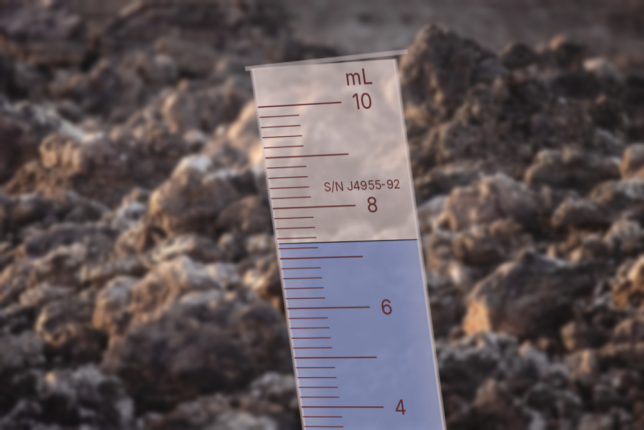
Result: 7.3
